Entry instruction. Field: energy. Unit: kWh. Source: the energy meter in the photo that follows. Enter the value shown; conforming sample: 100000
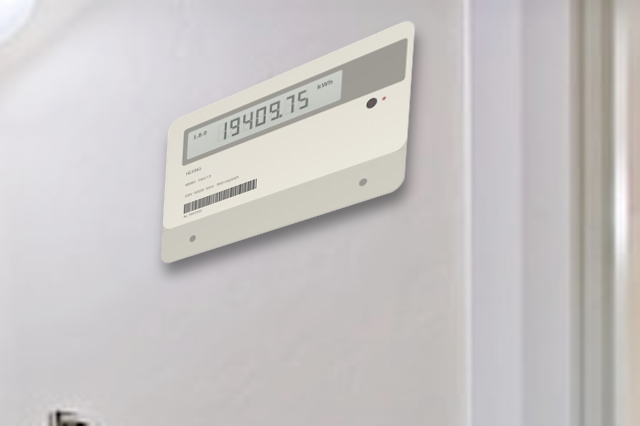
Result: 19409.75
